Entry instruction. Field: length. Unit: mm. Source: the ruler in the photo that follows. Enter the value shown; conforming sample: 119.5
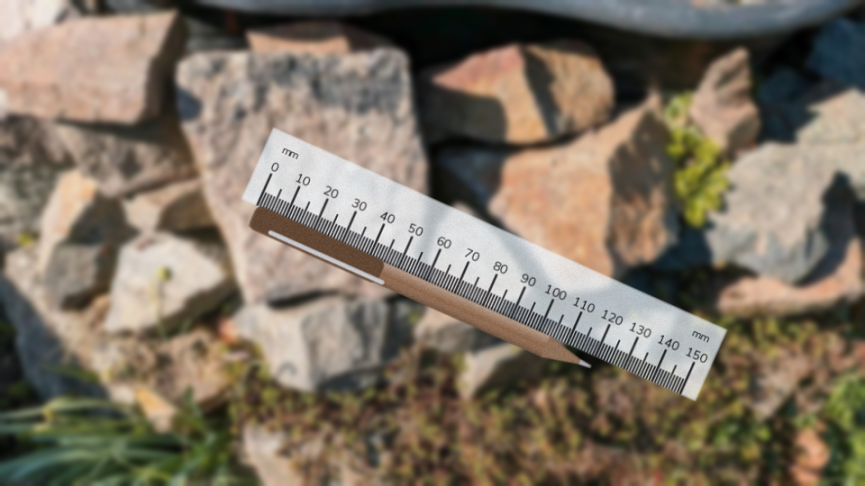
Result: 120
